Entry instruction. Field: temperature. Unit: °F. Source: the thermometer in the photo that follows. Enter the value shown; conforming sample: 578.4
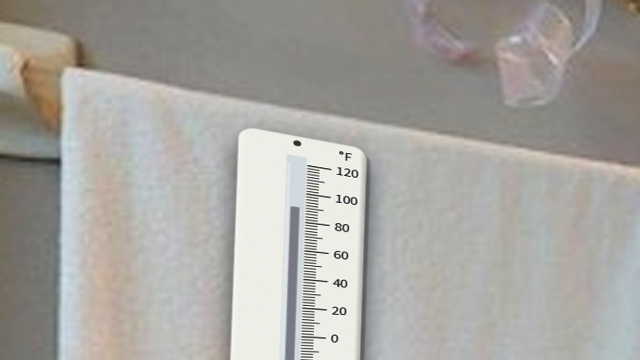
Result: 90
